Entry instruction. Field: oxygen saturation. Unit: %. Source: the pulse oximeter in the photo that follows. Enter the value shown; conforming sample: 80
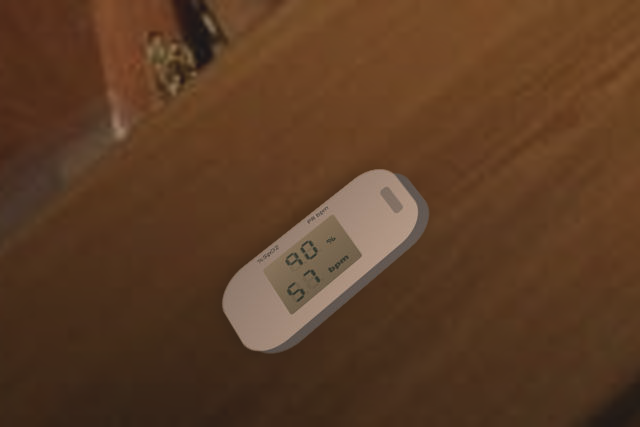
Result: 90
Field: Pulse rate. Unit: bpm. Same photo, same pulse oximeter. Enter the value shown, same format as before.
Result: 57
